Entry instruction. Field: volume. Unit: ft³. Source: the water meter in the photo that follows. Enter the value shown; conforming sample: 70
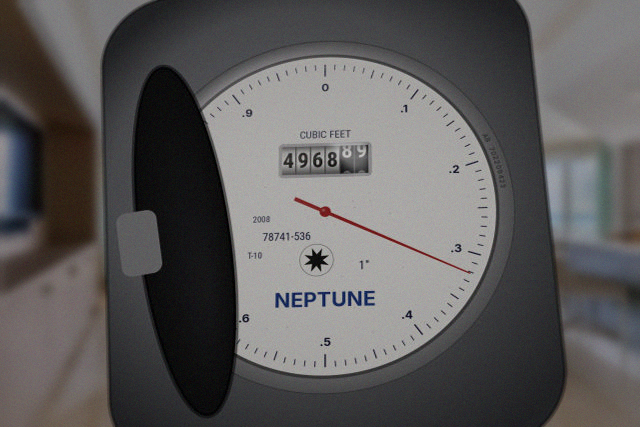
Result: 496889.32
